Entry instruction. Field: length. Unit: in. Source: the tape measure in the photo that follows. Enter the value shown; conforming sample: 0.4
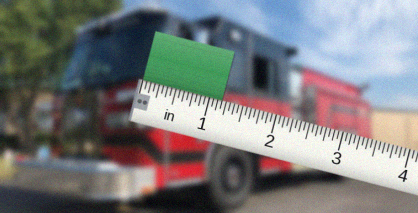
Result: 1.1875
